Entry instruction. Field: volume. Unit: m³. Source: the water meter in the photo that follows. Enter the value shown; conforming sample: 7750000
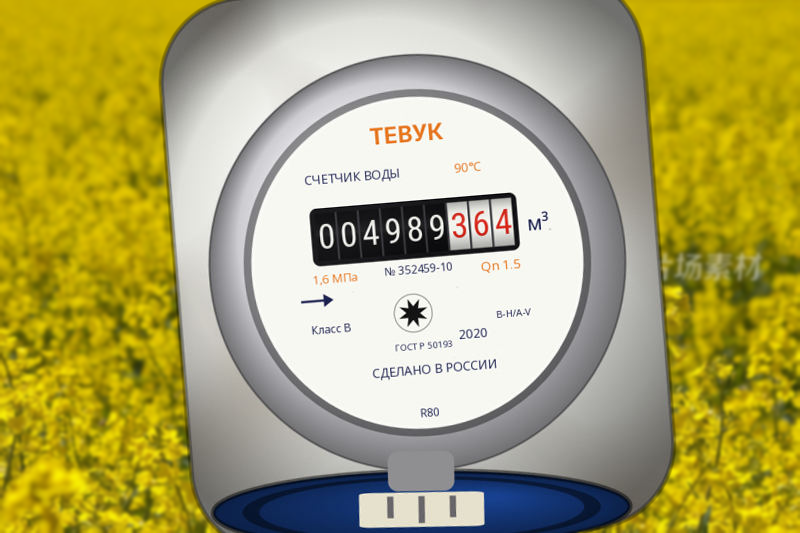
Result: 4989.364
